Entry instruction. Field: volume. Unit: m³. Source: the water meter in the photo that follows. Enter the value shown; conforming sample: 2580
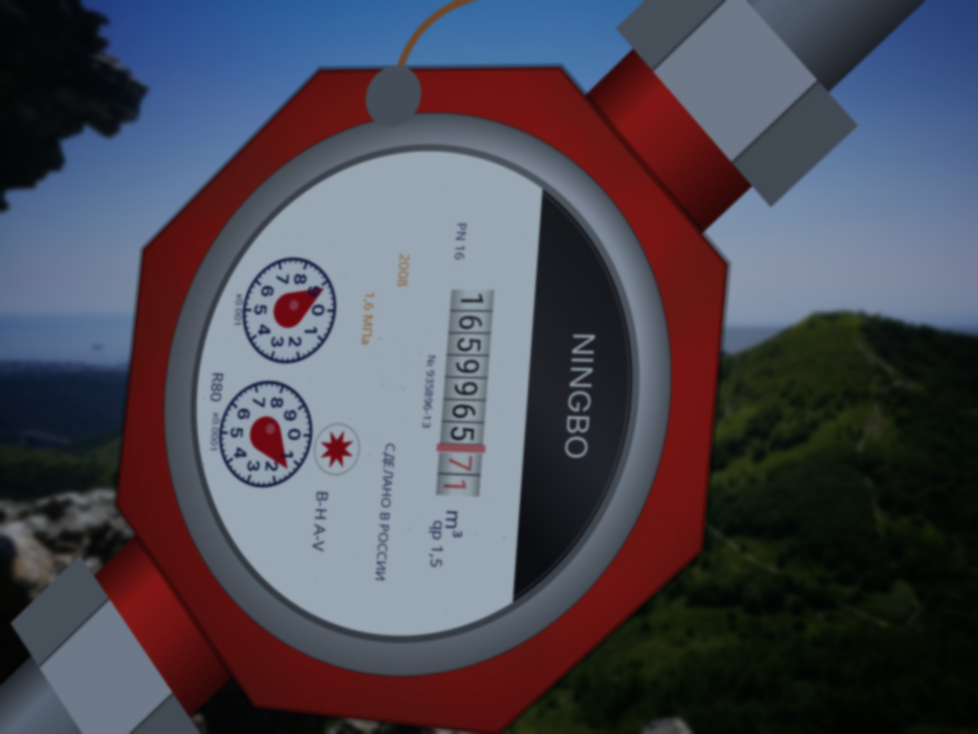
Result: 1659965.7091
